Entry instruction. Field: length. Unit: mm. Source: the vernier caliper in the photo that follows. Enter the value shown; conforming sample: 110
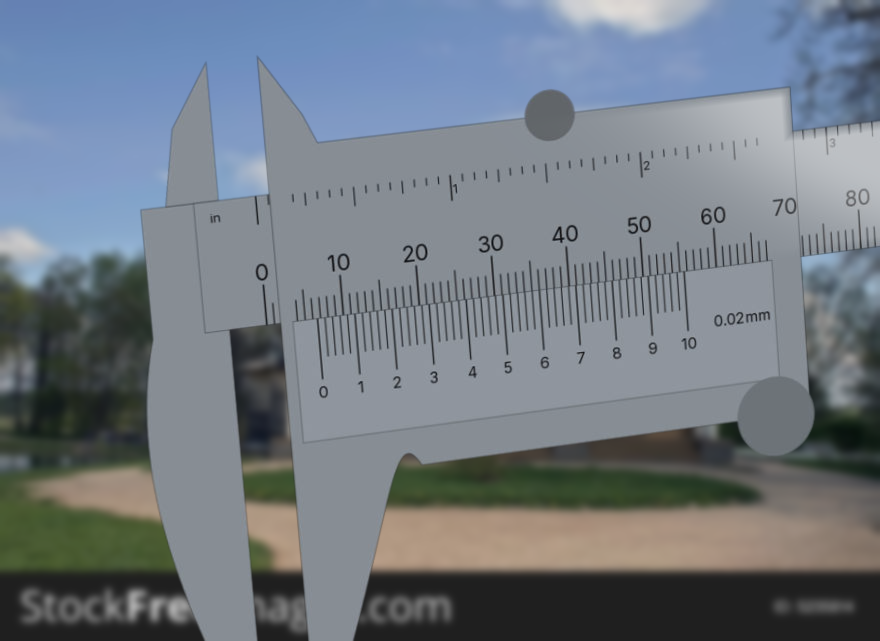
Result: 6.6
